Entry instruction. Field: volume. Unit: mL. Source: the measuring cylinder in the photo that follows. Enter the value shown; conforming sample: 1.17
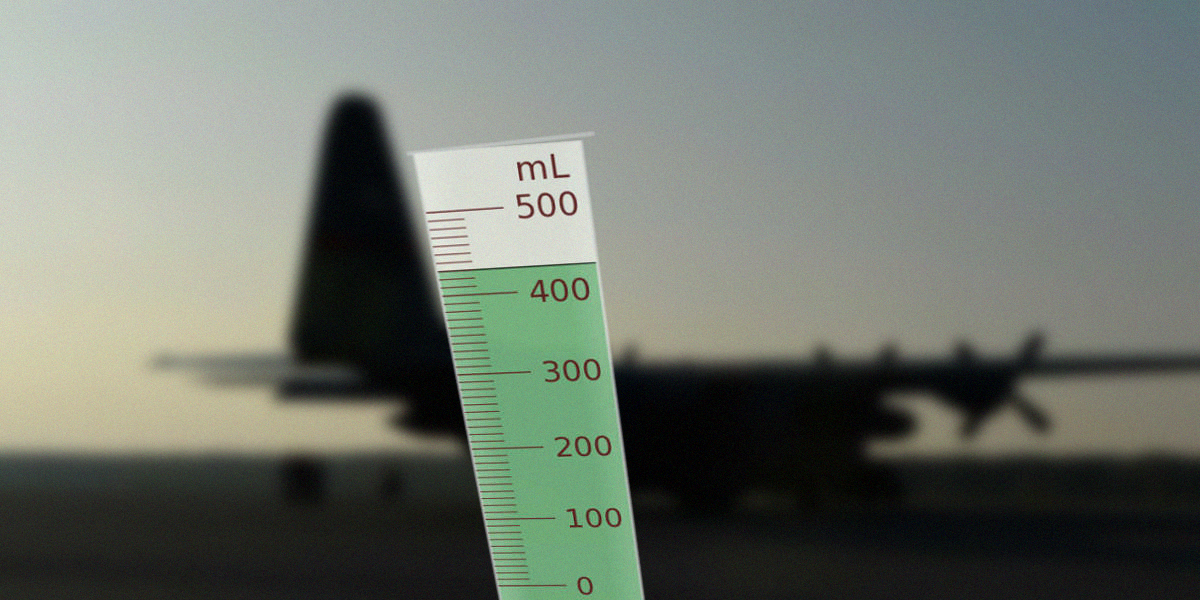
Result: 430
